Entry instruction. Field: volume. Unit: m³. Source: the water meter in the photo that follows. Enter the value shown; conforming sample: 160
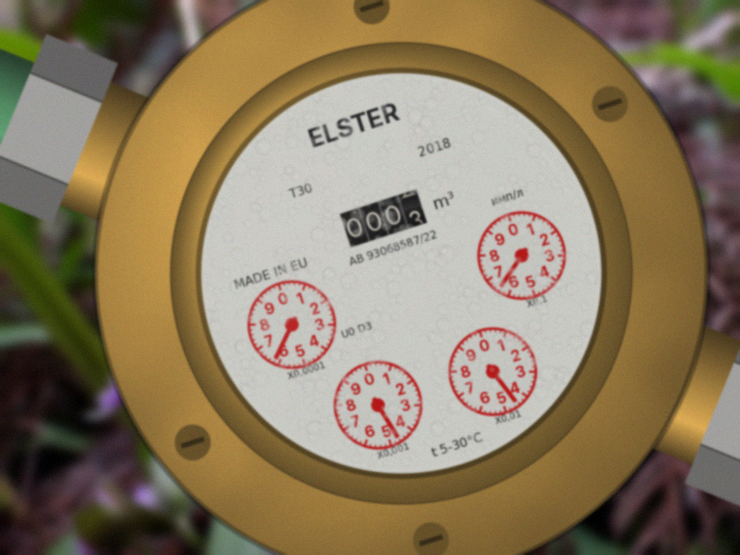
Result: 2.6446
